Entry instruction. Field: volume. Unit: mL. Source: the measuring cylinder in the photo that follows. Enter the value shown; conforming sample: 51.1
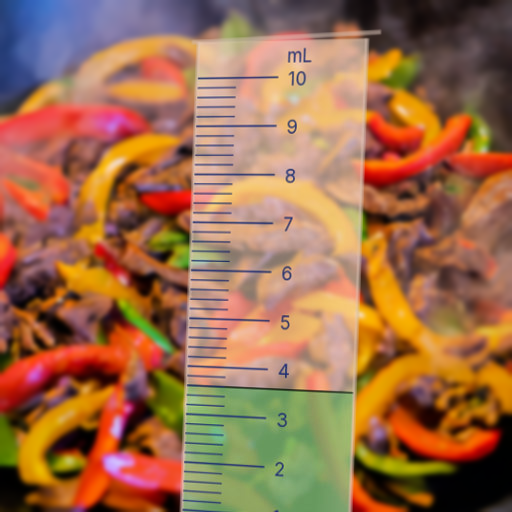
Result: 3.6
